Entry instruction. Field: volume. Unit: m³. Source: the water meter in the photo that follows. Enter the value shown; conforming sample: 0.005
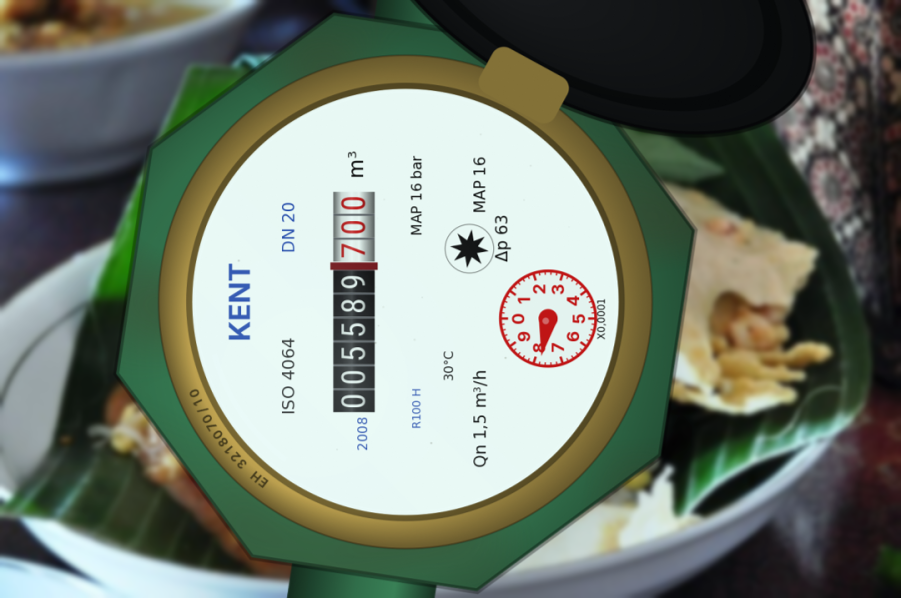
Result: 5589.7007
